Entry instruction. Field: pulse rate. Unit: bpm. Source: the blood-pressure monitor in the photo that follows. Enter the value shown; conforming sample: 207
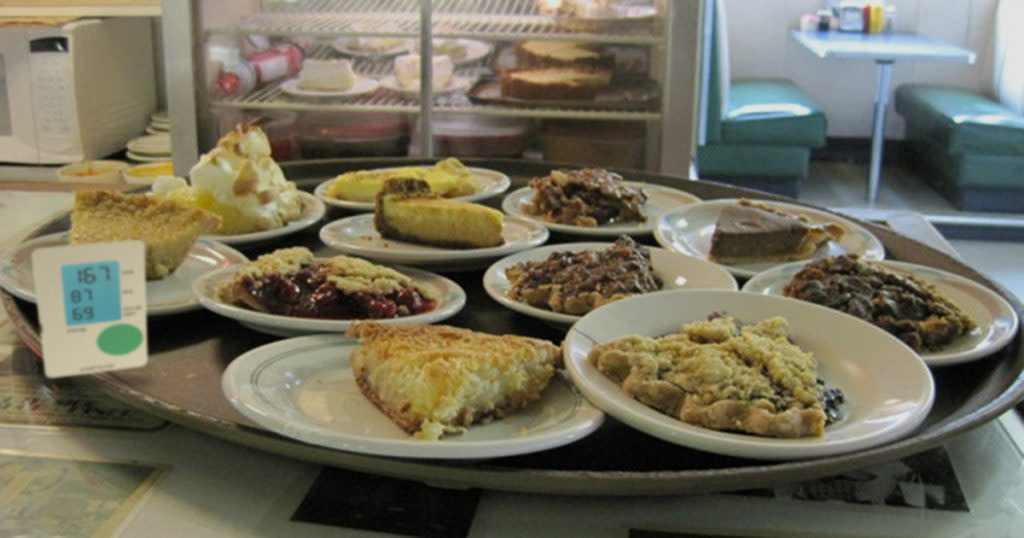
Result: 69
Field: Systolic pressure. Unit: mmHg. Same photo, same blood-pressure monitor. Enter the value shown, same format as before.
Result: 167
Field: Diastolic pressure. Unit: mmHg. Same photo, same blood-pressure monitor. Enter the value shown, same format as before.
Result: 87
